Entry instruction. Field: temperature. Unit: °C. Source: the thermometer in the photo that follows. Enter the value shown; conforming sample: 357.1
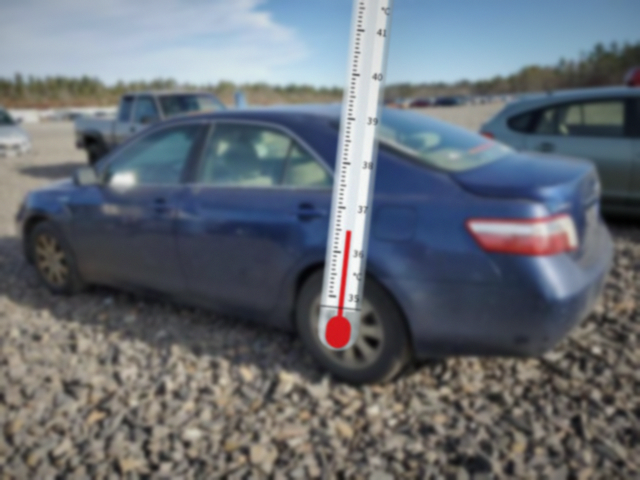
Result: 36.5
